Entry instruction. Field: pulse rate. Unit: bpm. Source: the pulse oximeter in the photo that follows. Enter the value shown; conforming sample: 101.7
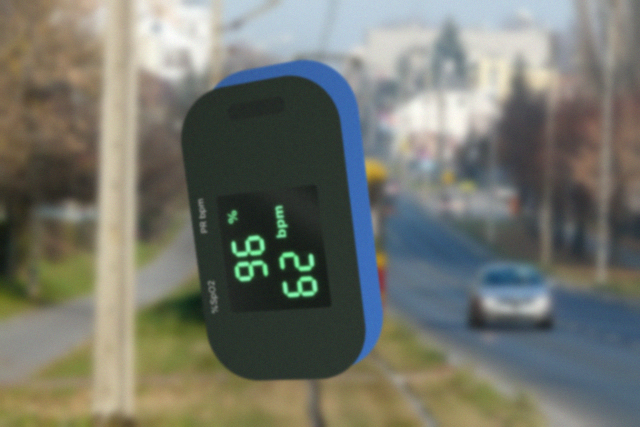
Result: 62
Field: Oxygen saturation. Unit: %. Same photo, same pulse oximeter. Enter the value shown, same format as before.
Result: 96
